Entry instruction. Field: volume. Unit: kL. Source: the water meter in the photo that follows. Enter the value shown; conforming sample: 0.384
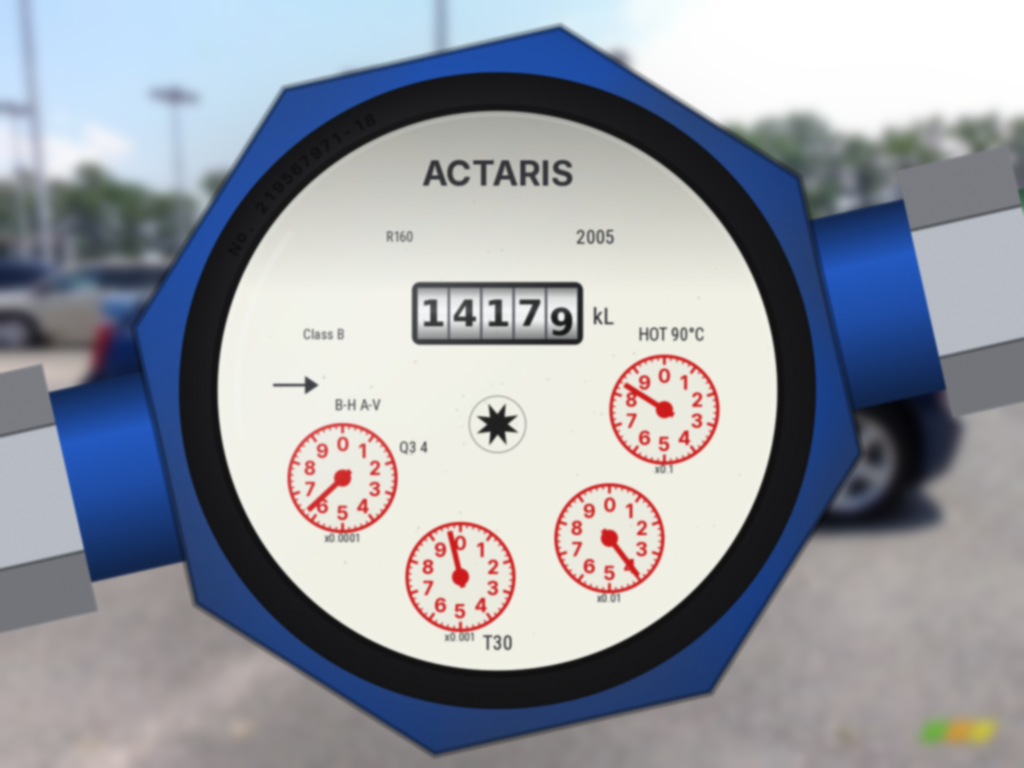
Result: 14178.8396
